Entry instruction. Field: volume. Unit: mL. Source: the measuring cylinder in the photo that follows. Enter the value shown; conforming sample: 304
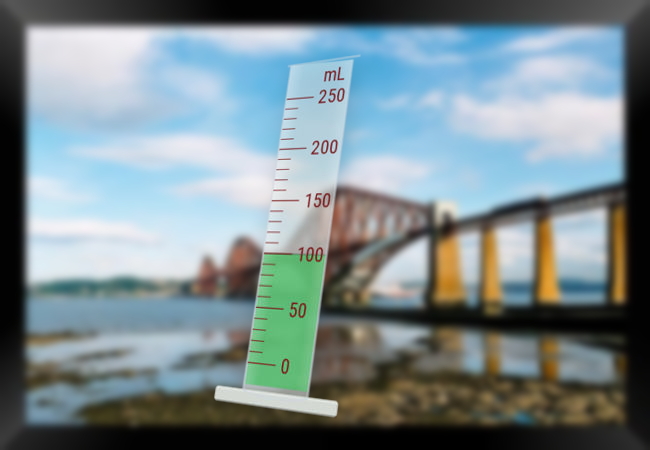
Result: 100
